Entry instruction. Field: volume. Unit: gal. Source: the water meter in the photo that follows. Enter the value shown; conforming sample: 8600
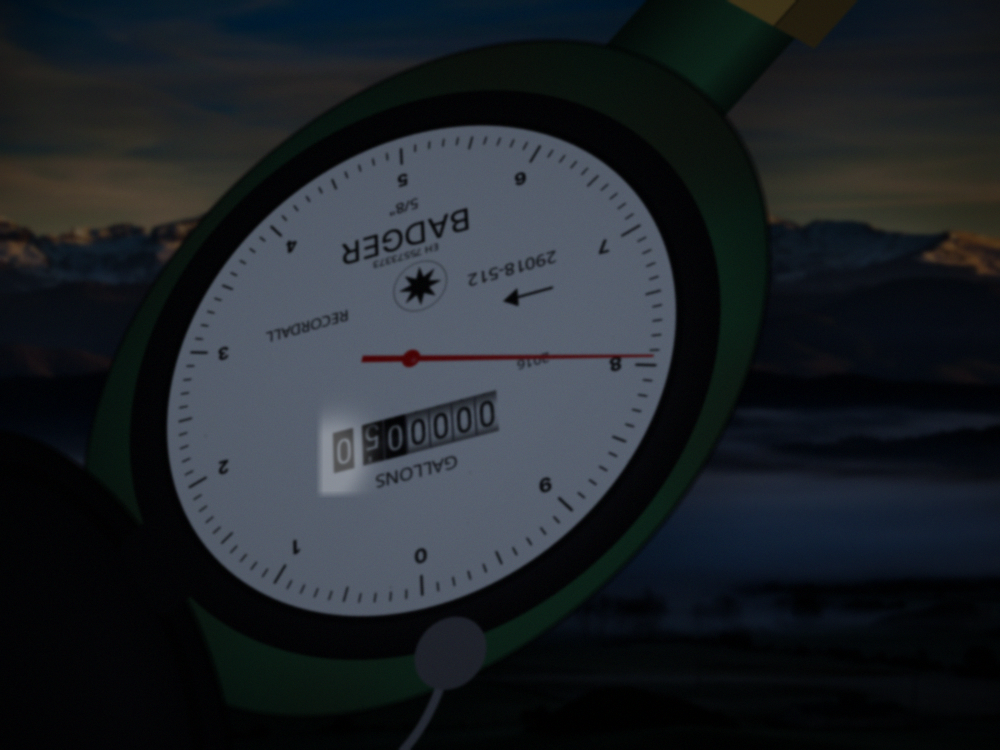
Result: 47.9
